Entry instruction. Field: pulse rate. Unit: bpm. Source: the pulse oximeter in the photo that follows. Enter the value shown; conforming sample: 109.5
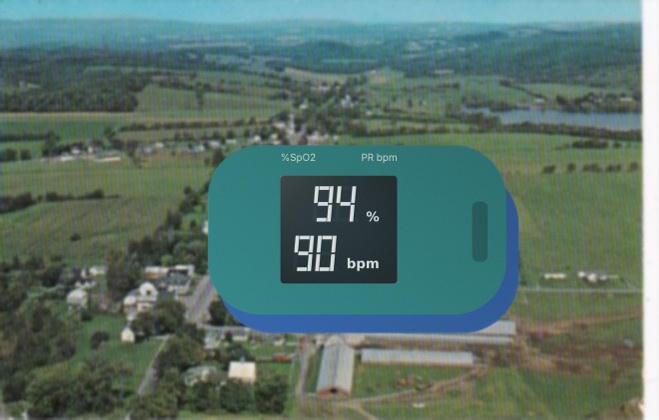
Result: 90
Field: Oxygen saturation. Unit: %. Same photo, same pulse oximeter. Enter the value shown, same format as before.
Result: 94
